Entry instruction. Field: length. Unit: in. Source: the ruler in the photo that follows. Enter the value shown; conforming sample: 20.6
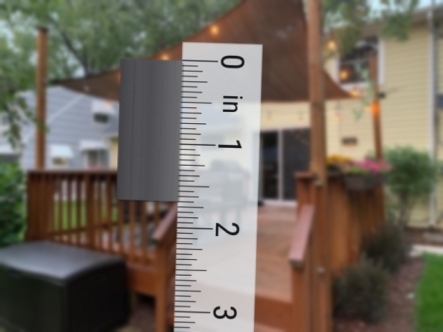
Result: 1.6875
